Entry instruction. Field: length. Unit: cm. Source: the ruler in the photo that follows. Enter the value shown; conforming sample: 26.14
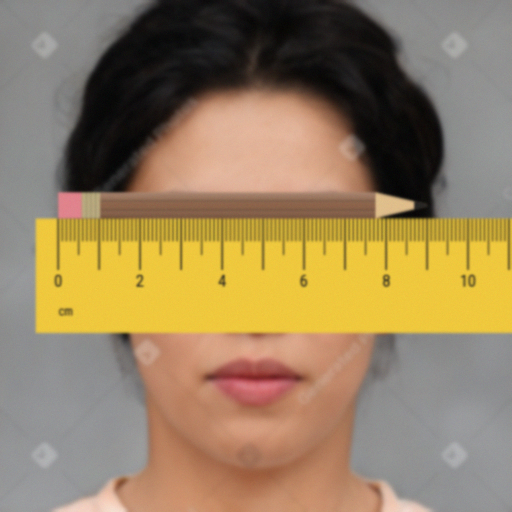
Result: 9
